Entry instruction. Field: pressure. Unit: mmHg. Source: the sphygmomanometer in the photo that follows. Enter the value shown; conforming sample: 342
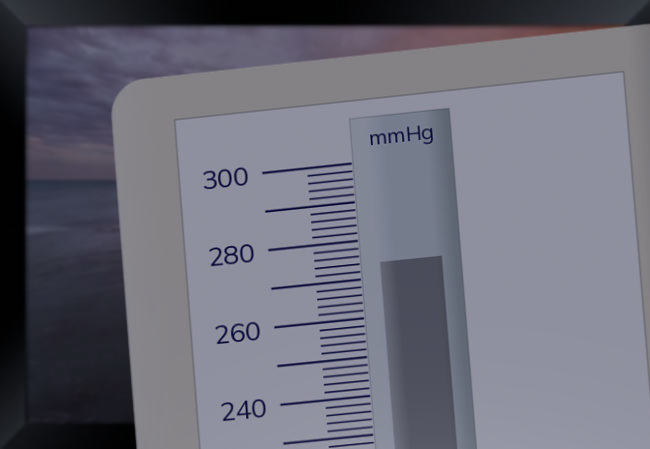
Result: 274
